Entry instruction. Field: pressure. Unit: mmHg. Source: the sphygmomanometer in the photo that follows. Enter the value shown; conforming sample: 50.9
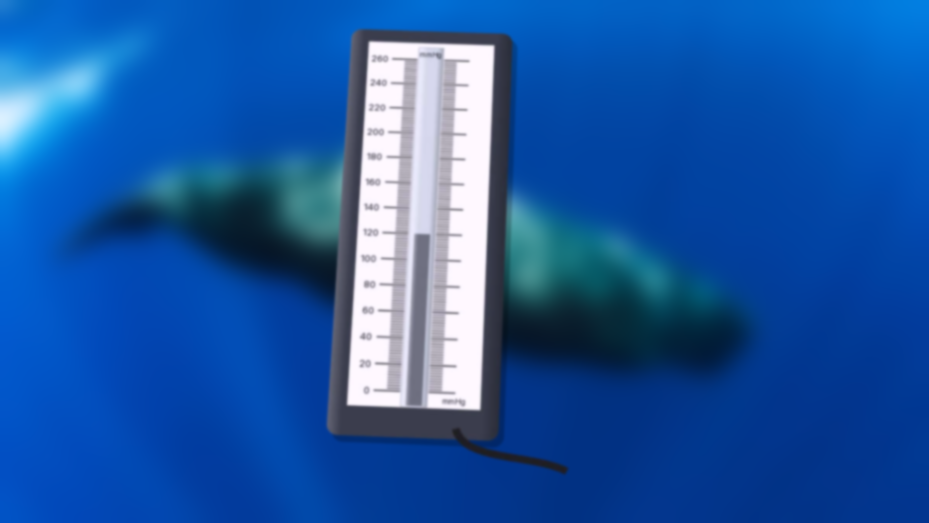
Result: 120
